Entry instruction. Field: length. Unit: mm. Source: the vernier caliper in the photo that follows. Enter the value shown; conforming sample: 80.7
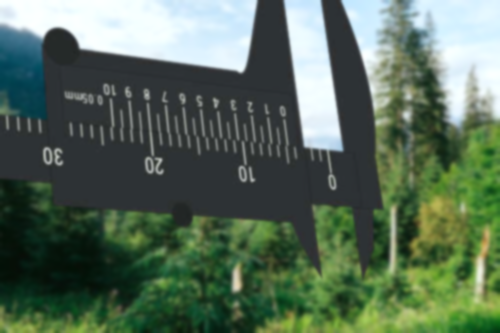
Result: 4.8
